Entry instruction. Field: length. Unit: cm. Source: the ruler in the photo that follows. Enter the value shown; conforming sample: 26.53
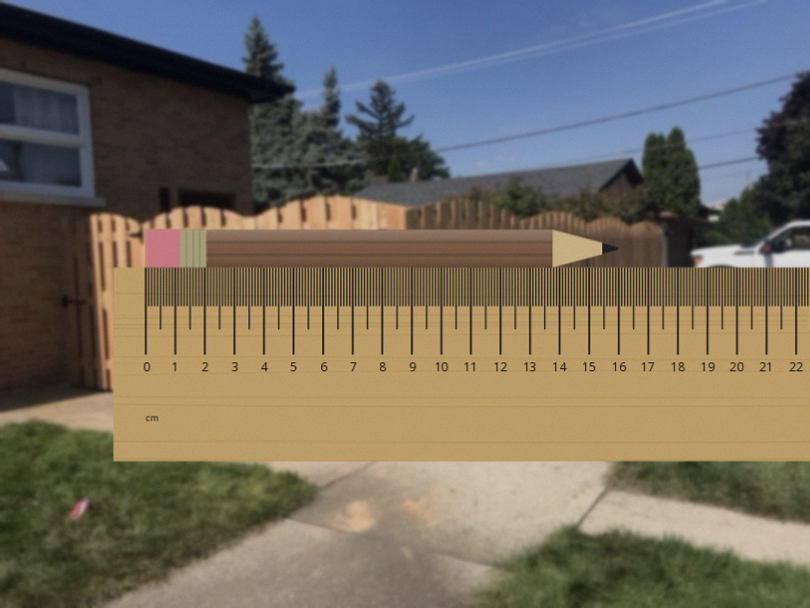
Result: 16
